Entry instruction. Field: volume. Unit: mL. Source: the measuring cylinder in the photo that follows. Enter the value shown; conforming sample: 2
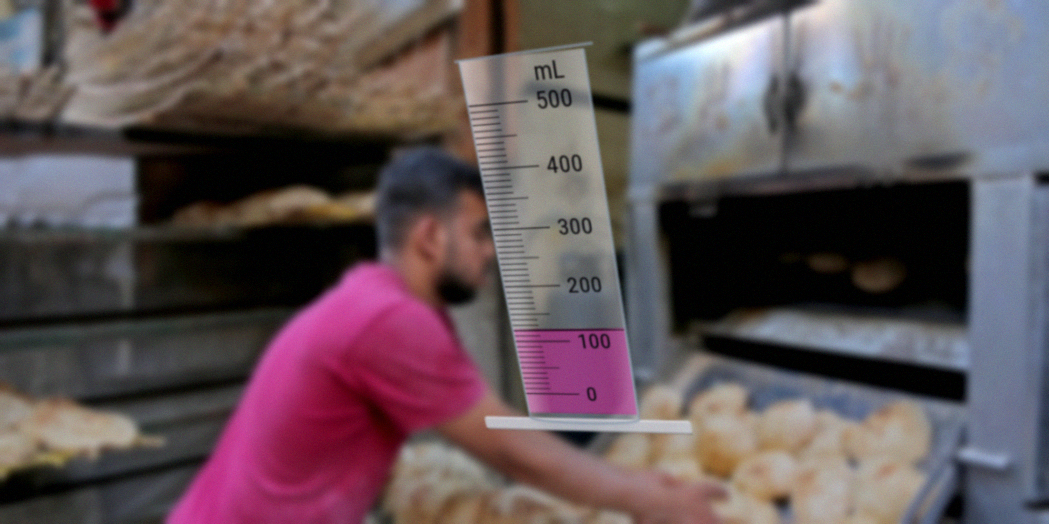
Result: 120
